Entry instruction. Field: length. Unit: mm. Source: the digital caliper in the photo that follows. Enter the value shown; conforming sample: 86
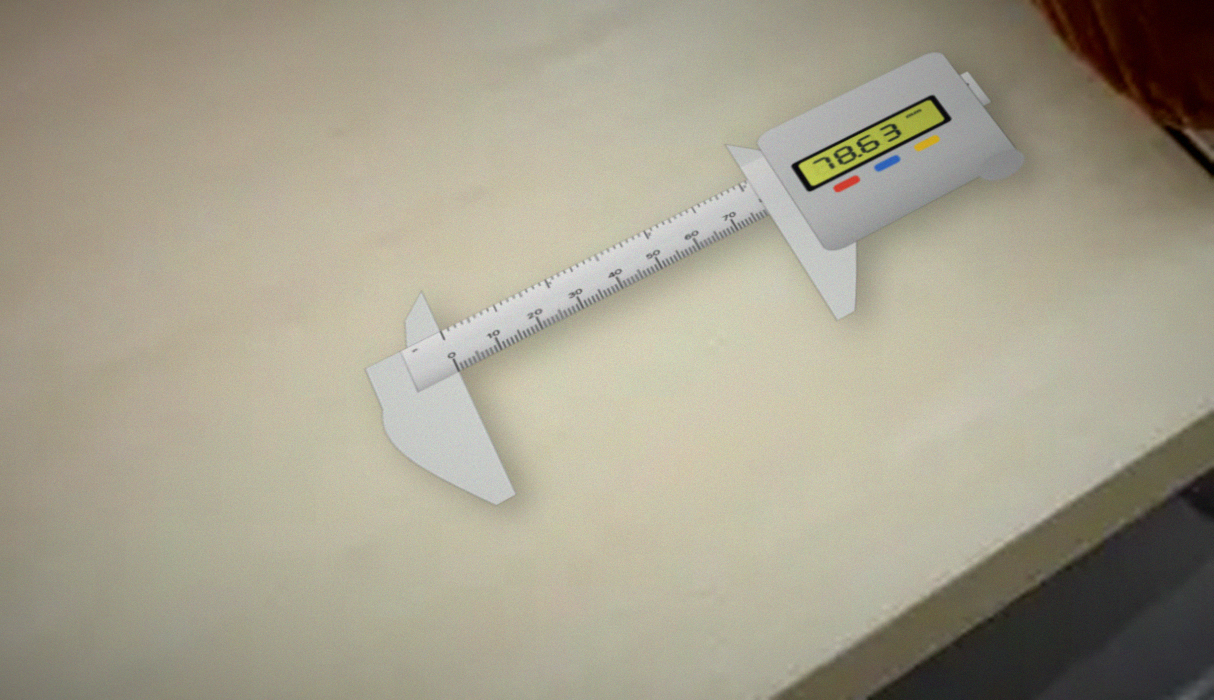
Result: 78.63
